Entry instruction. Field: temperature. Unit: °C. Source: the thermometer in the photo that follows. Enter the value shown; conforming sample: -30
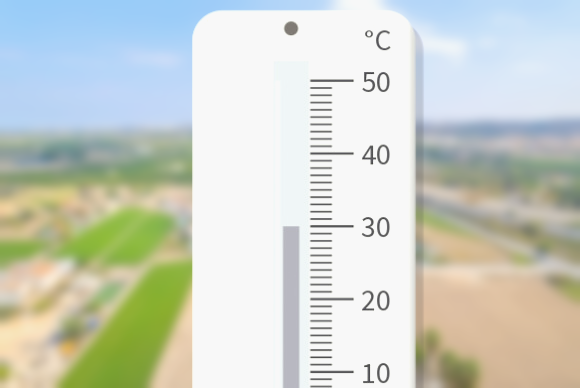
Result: 30
